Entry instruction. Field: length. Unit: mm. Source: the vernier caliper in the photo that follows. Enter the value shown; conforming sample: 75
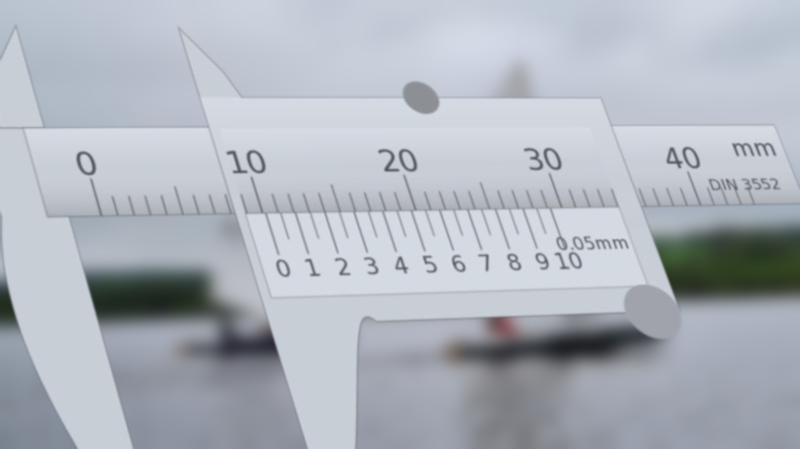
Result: 10.2
